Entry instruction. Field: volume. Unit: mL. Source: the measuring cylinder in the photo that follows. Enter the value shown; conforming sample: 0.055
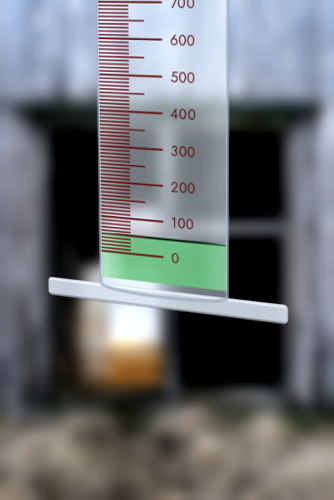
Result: 50
